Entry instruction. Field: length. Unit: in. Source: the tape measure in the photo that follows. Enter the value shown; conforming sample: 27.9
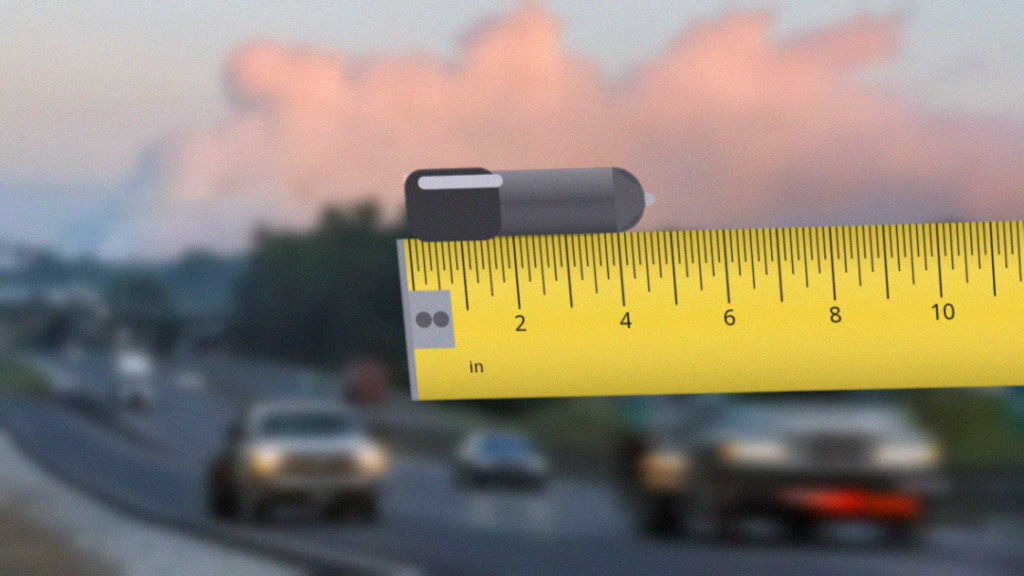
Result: 4.75
